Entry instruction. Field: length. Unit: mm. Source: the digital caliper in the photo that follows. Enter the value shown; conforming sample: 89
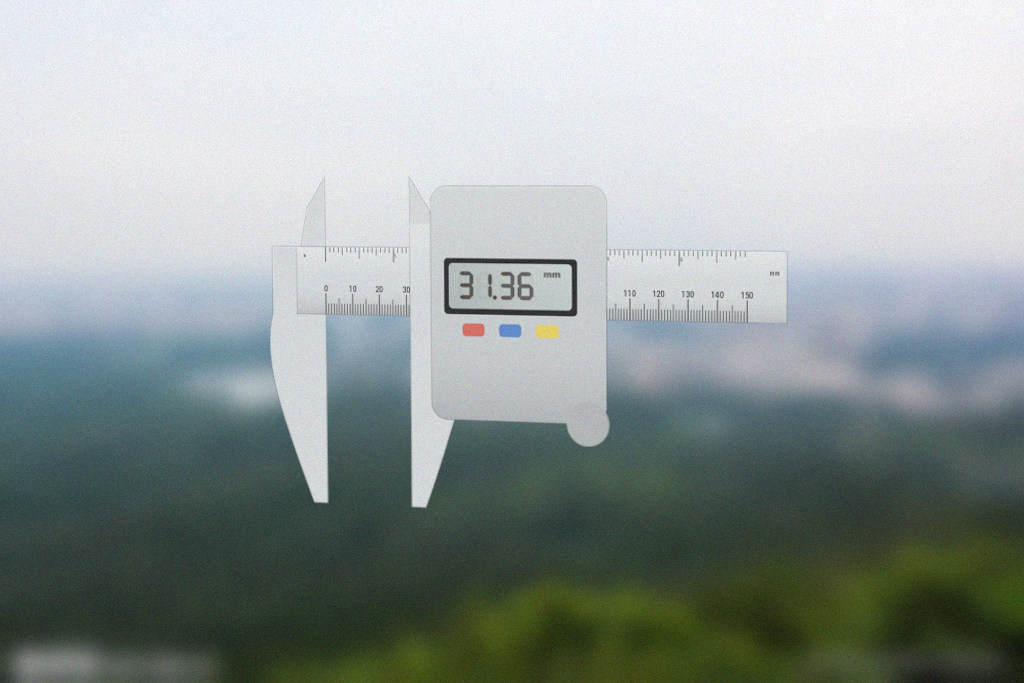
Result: 31.36
